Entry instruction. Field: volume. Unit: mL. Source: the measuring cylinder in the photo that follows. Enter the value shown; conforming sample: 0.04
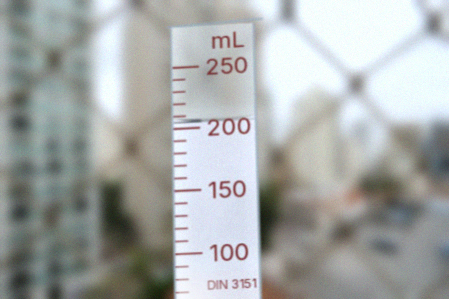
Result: 205
